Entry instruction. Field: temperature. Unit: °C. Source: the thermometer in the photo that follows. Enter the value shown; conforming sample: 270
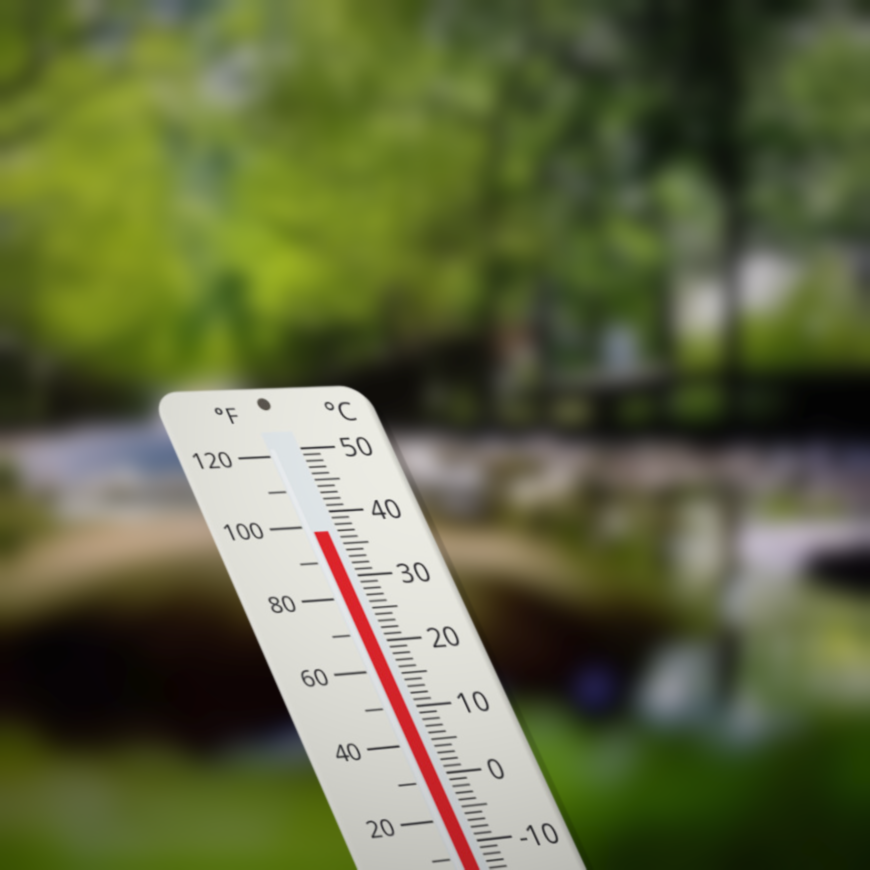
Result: 37
